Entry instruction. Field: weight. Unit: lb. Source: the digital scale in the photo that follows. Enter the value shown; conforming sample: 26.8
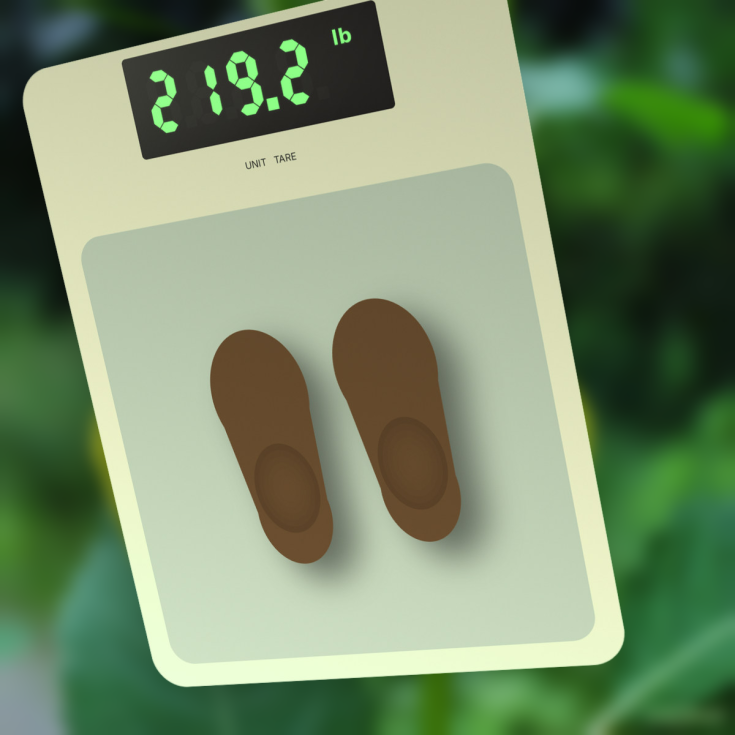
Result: 219.2
